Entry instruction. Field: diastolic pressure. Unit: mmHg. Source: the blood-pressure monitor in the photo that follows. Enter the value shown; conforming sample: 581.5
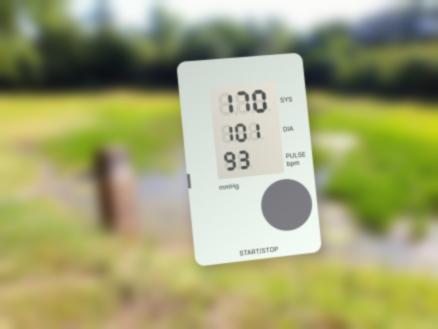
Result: 101
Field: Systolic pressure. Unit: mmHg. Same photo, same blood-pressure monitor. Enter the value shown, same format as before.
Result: 170
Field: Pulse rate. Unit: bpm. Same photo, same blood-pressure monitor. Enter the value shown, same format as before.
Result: 93
